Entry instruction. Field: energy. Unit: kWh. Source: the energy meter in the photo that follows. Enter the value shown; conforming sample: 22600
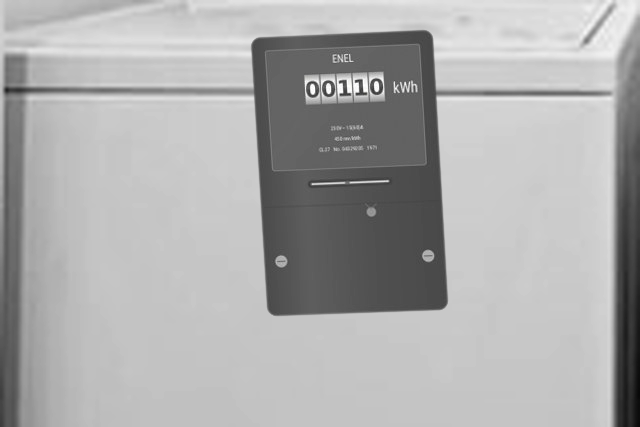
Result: 110
